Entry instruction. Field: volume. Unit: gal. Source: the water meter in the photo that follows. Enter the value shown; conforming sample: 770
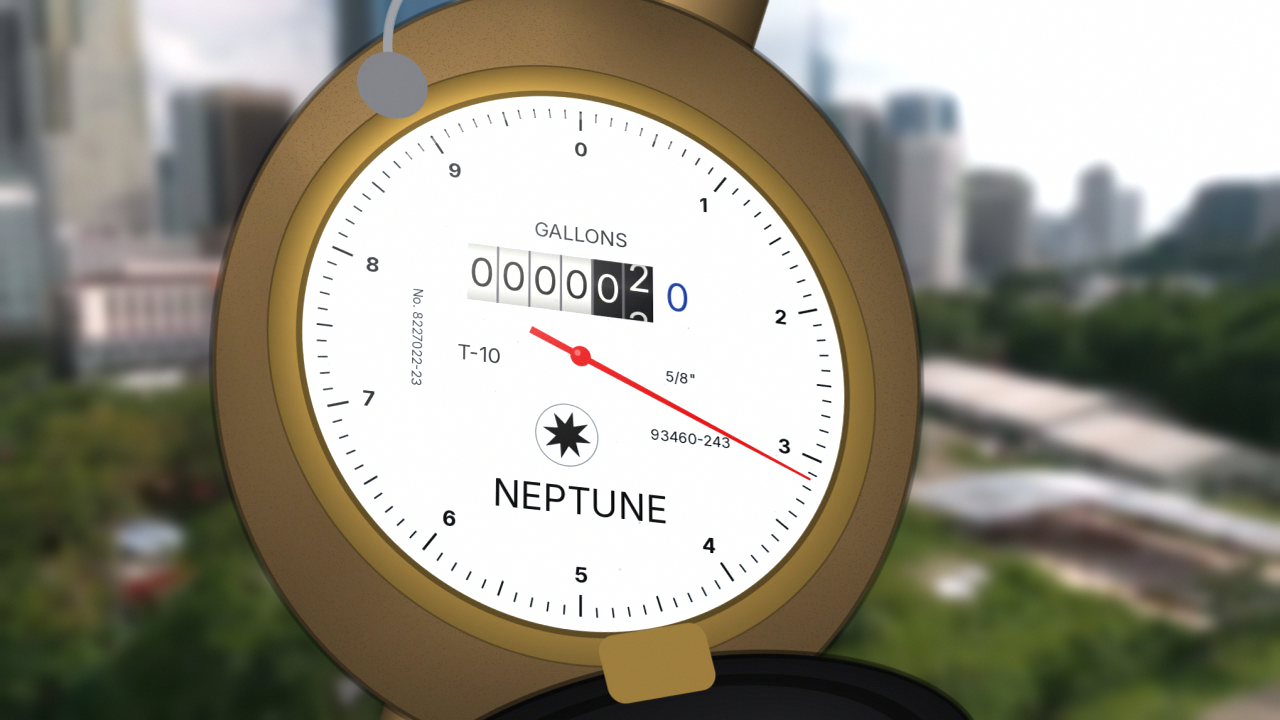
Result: 23.1
